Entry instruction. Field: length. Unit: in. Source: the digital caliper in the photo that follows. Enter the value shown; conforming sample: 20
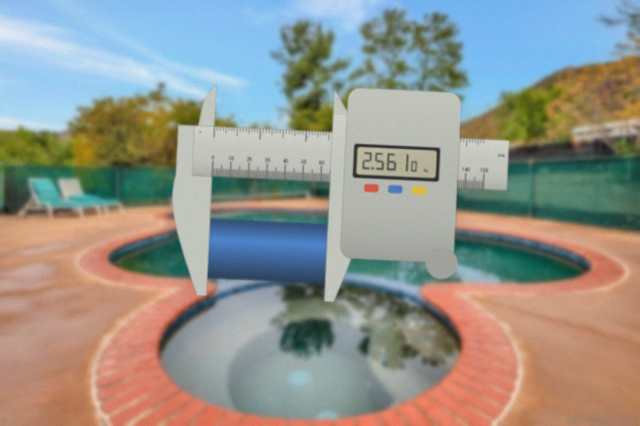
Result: 2.5610
